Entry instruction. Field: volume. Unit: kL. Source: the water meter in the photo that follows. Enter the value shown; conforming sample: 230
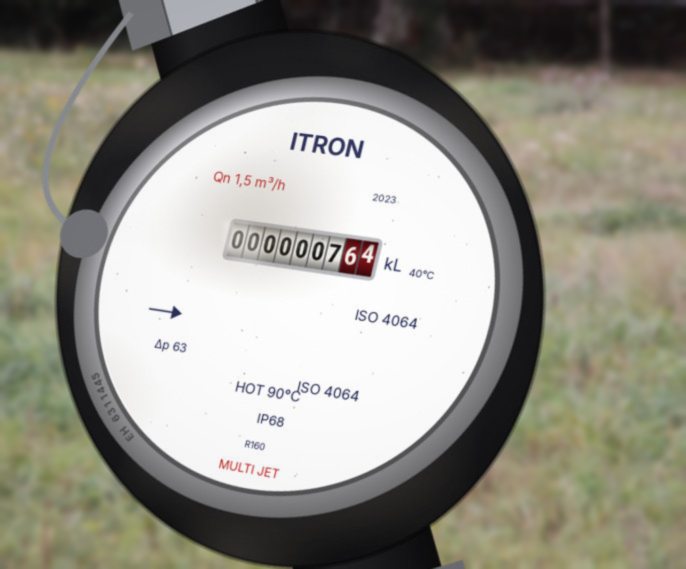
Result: 7.64
